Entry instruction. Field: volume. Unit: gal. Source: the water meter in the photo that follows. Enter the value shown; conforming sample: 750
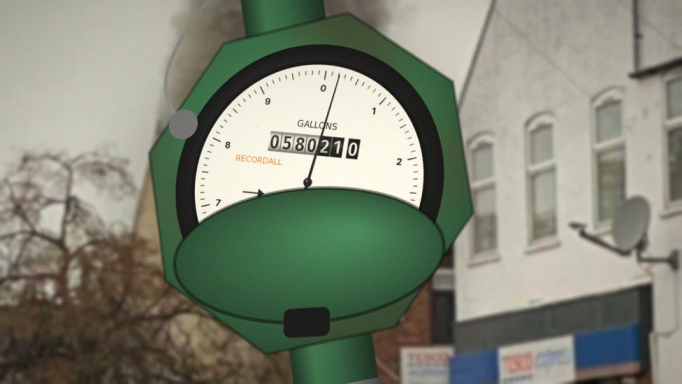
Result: 580210.2
